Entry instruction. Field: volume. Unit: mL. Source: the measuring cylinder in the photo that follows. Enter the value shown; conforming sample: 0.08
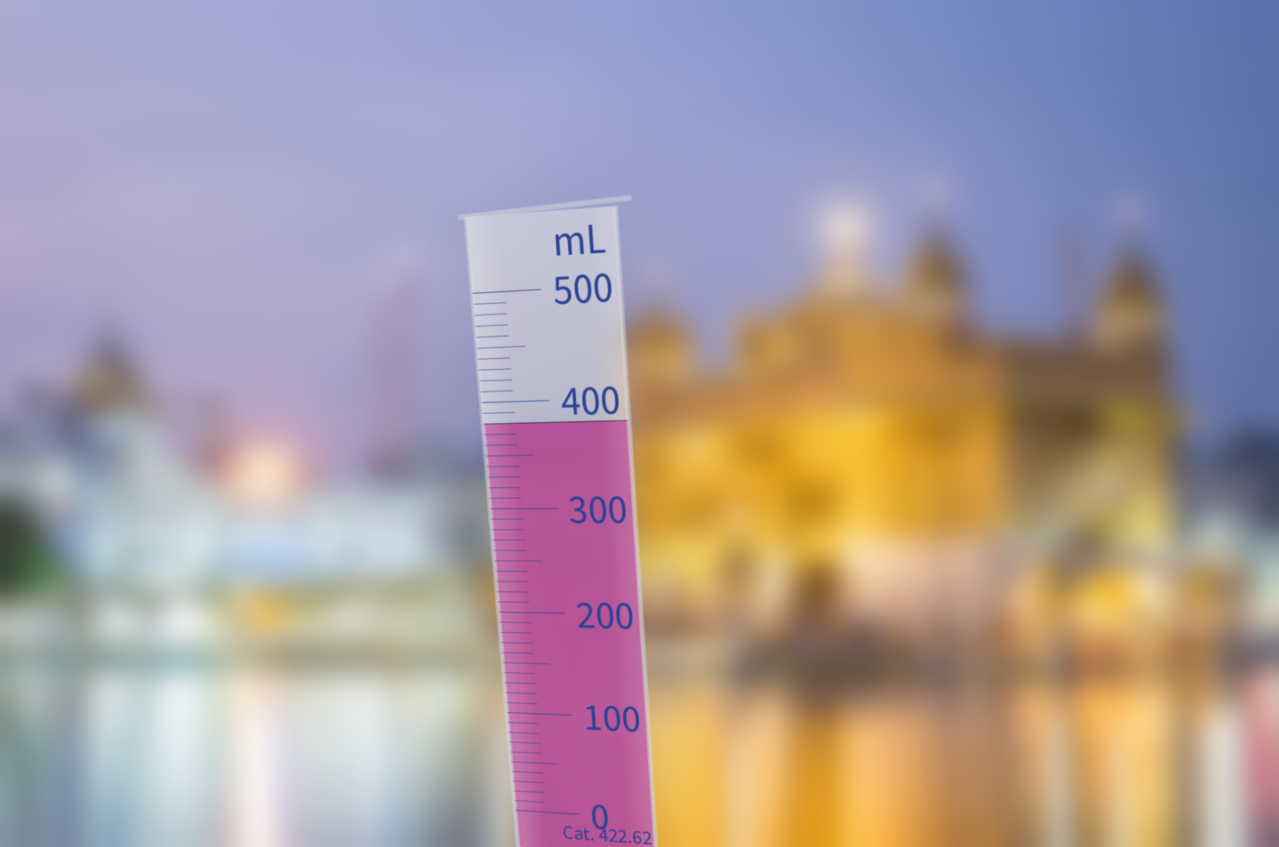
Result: 380
